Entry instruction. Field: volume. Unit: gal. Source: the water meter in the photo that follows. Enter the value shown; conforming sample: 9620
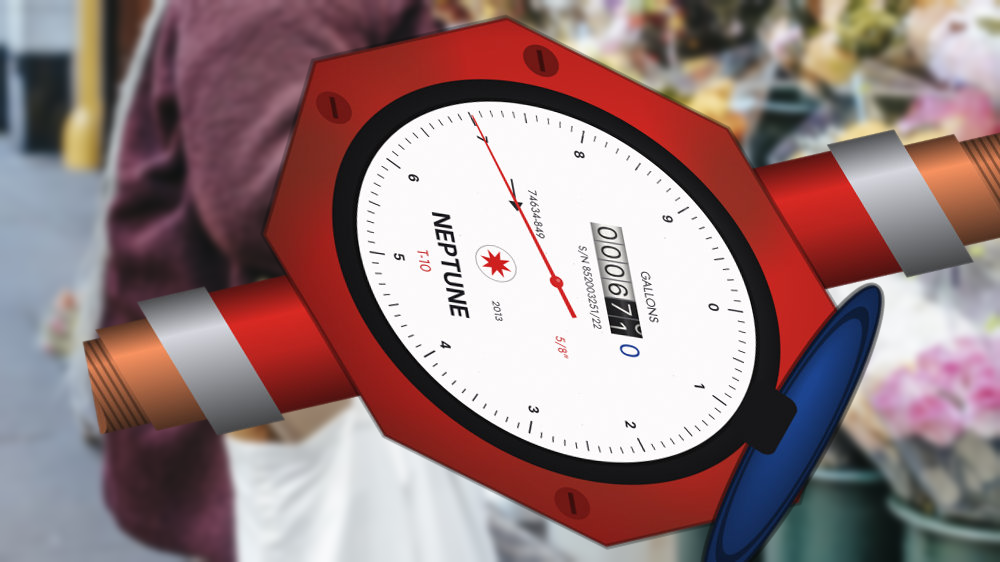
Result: 6707.0
